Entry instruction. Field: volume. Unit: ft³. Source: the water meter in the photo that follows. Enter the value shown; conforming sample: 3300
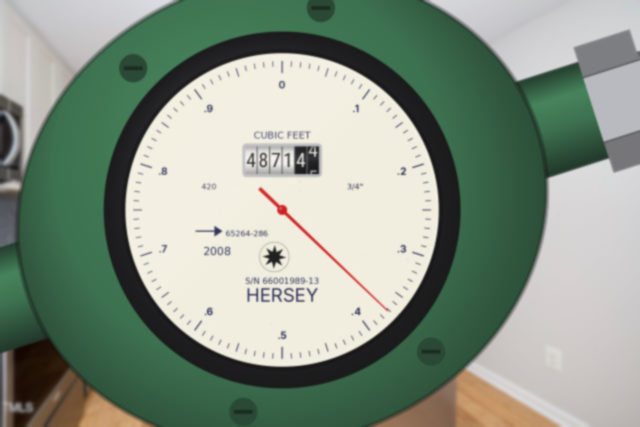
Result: 487144.37
